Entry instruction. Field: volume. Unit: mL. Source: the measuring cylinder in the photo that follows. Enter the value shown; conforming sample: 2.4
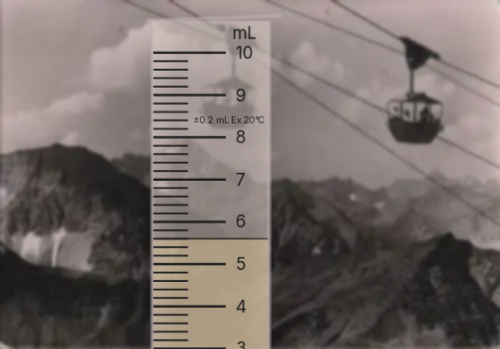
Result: 5.6
